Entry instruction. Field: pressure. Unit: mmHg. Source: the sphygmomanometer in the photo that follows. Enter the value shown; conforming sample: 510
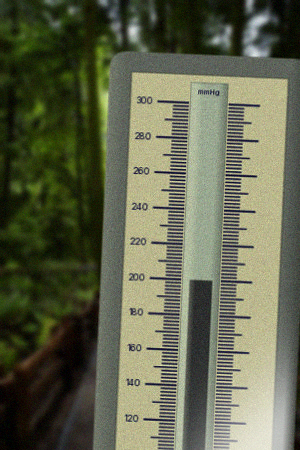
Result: 200
